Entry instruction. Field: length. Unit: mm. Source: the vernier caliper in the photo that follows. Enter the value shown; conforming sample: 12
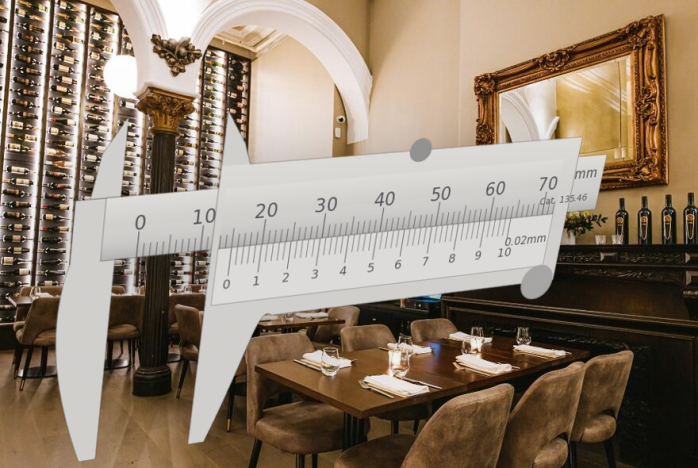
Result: 15.0
